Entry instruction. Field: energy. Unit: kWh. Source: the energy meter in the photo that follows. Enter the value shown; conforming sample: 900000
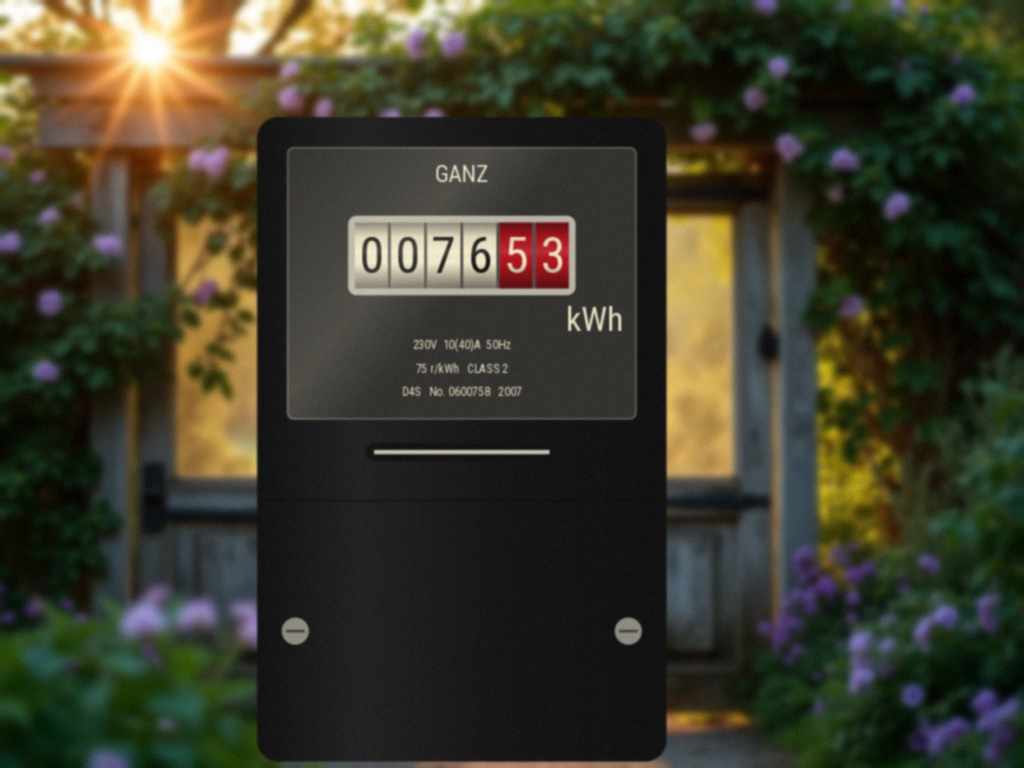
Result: 76.53
